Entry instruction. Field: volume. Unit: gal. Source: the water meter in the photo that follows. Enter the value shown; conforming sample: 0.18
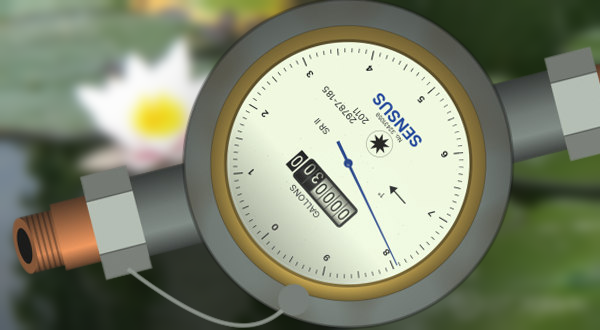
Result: 297.9
